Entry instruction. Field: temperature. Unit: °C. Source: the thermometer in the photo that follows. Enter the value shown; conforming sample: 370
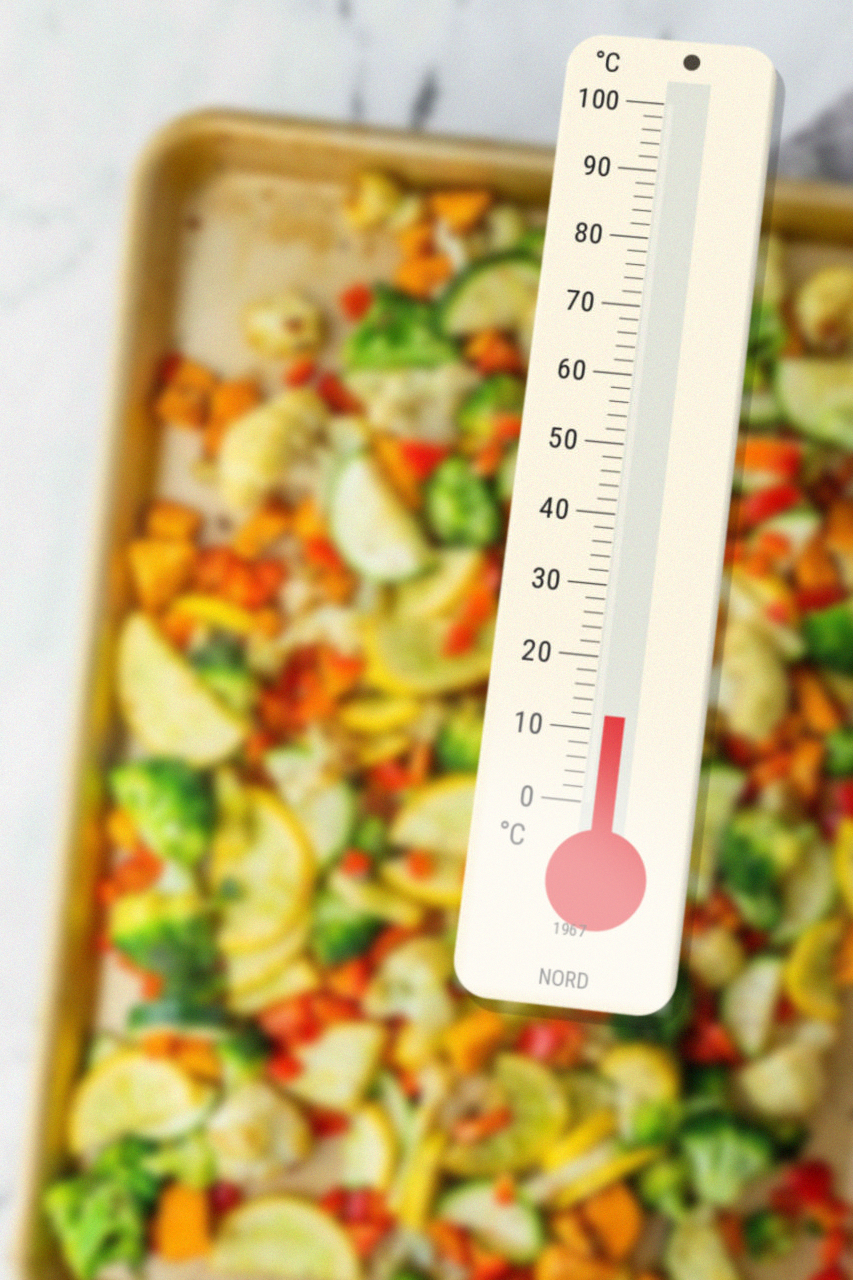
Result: 12
